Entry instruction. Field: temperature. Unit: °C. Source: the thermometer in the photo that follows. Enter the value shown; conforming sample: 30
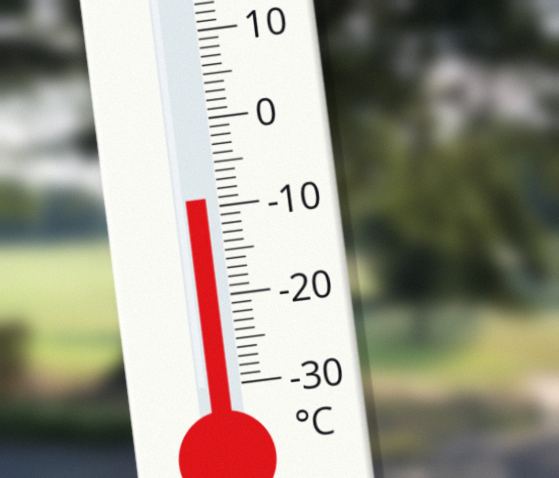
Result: -9
